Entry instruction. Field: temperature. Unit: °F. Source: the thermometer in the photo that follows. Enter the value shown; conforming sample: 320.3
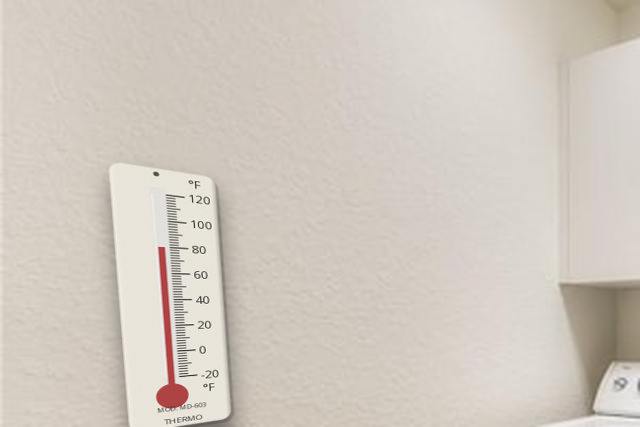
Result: 80
